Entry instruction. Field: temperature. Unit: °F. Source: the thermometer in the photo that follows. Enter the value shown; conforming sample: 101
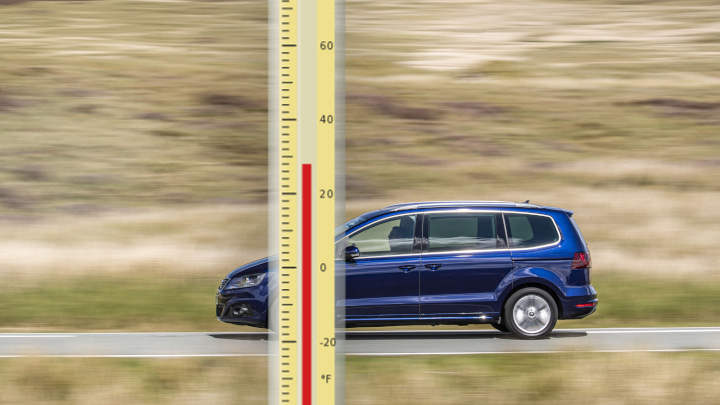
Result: 28
